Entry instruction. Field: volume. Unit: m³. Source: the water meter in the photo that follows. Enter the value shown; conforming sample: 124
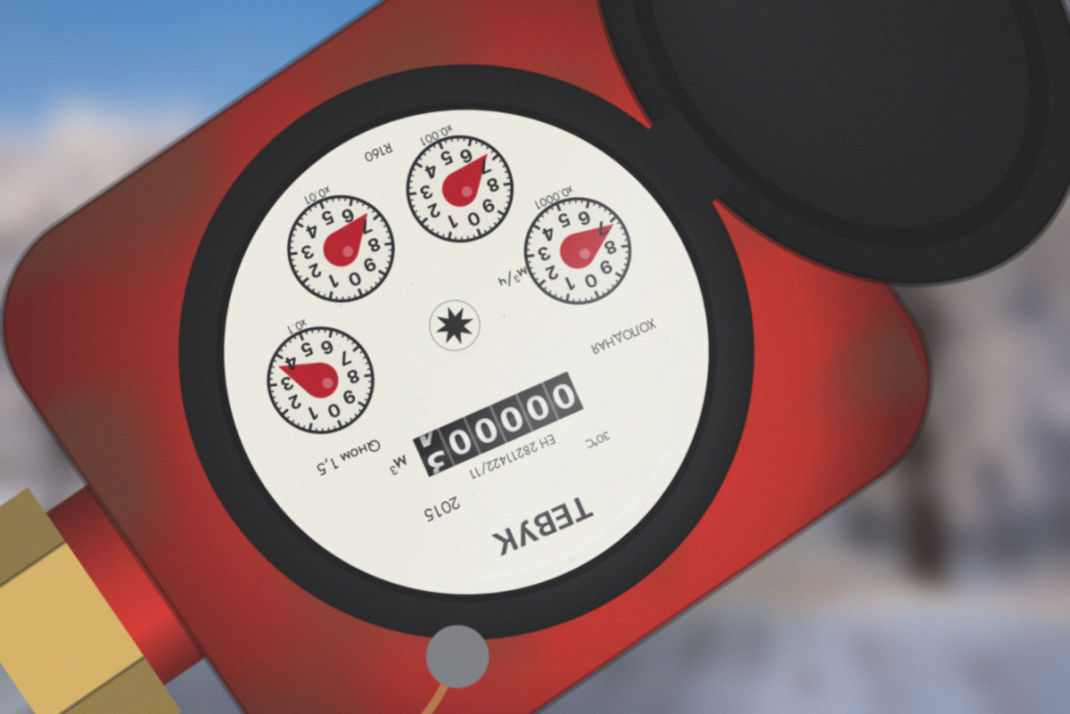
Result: 3.3667
